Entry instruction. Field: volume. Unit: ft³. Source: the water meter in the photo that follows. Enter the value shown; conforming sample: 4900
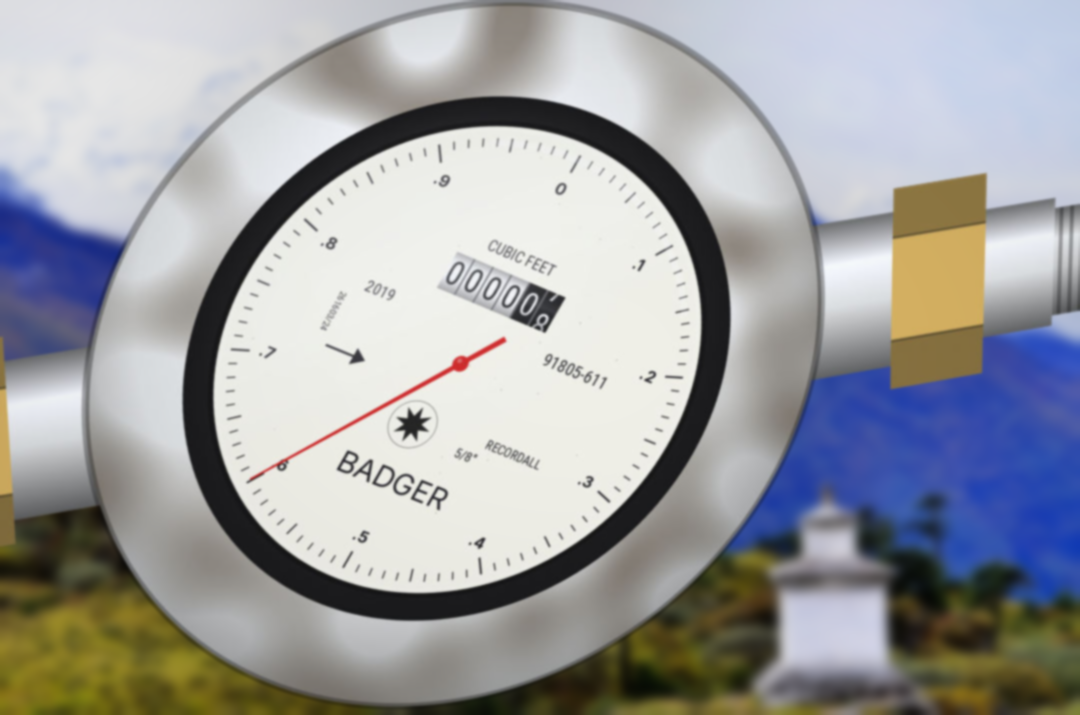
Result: 7.60
